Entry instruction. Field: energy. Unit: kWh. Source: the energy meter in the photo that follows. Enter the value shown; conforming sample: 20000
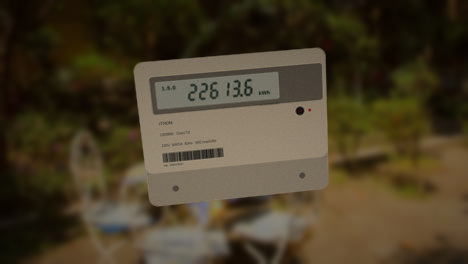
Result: 22613.6
